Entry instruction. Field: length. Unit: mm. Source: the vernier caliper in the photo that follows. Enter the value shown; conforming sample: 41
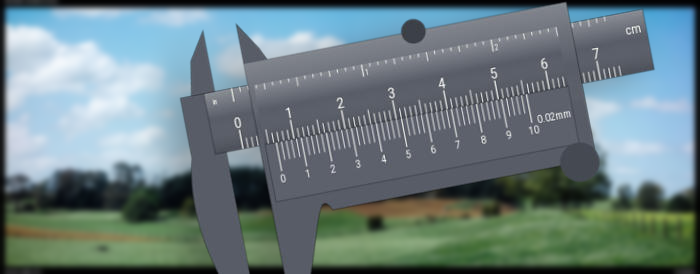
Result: 6.5
